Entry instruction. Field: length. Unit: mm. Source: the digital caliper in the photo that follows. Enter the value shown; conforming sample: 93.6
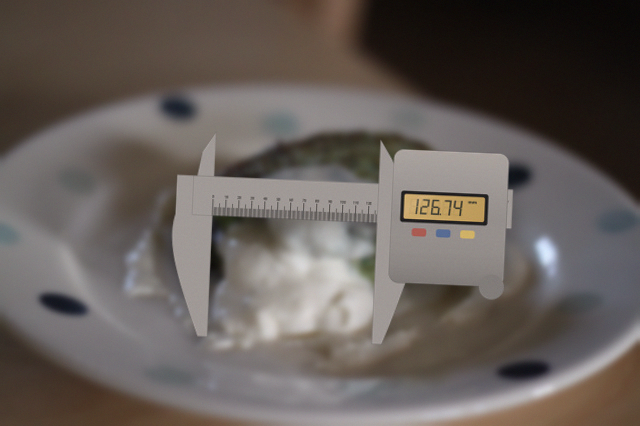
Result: 126.74
